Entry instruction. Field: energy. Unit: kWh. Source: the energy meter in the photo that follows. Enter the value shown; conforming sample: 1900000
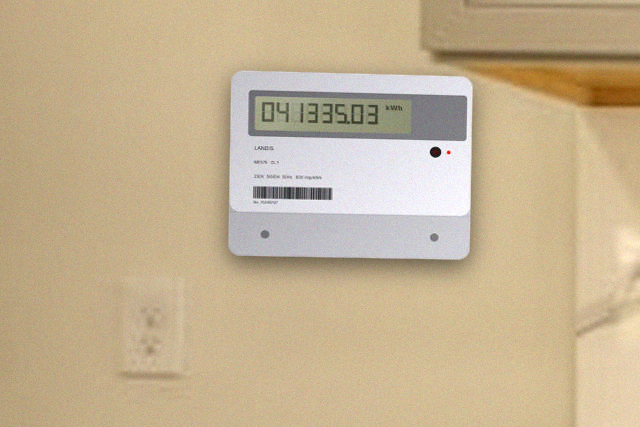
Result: 41335.03
